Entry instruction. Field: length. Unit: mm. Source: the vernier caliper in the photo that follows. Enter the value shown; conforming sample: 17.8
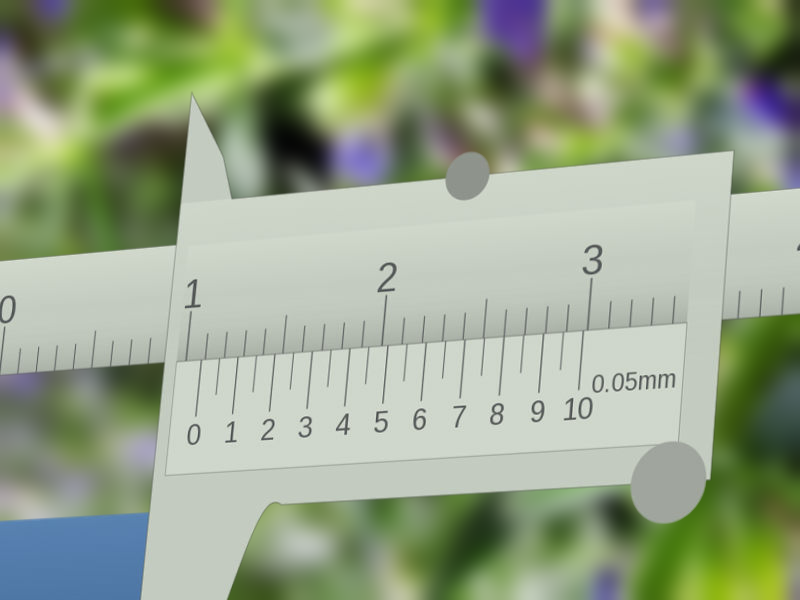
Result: 10.8
